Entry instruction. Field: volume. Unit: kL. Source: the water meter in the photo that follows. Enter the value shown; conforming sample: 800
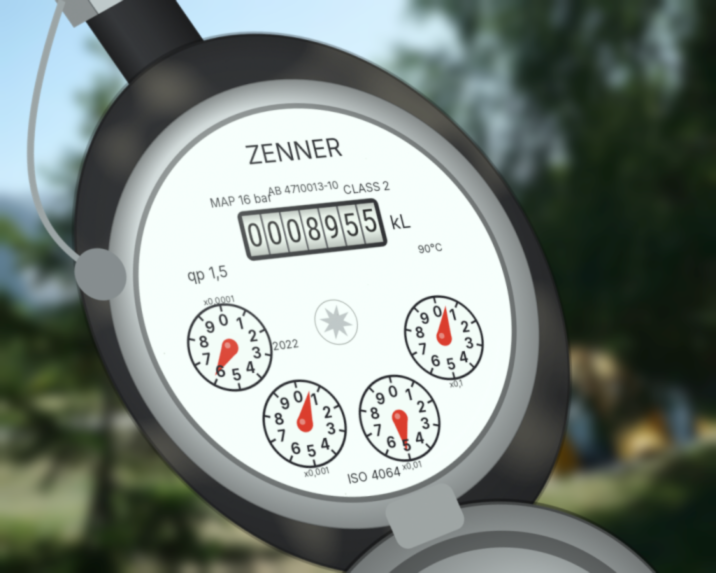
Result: 8955.0506
